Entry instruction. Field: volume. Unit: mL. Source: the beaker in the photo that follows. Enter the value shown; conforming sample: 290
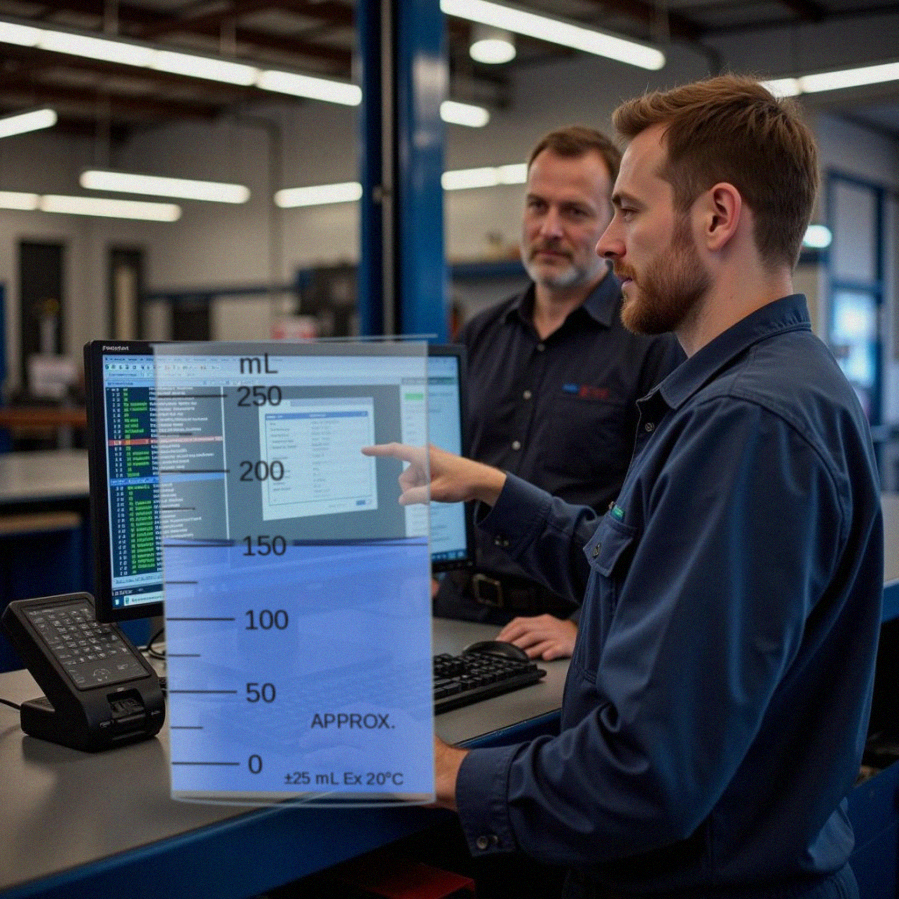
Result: 150
